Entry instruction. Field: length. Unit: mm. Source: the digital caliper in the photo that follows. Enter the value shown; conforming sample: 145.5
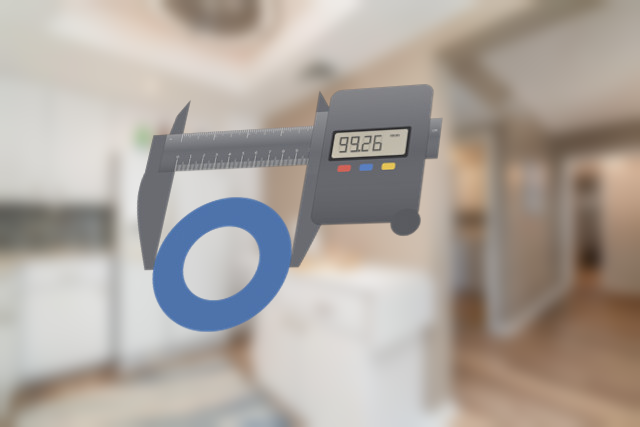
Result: 99.26
